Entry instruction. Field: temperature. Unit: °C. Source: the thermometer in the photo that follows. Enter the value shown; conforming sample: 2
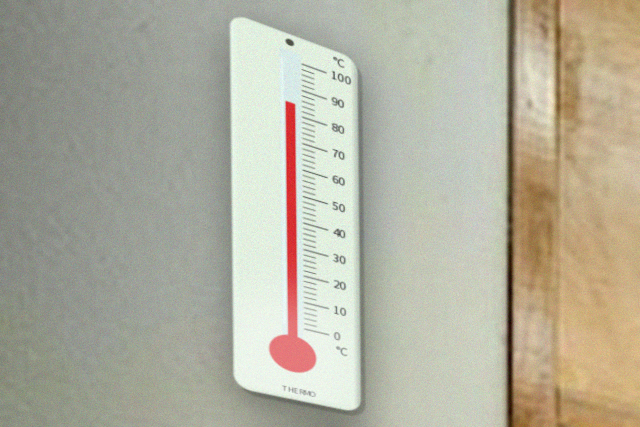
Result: 84
